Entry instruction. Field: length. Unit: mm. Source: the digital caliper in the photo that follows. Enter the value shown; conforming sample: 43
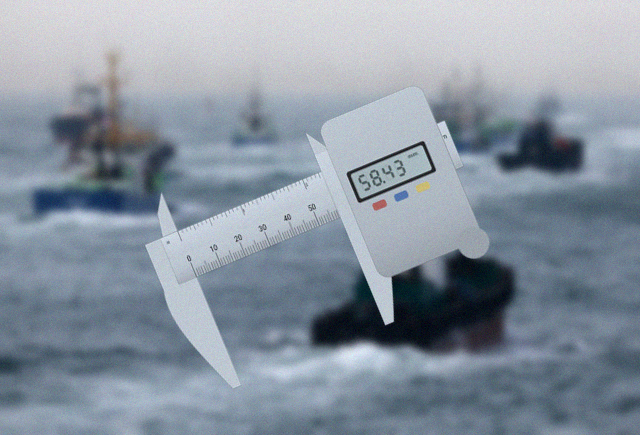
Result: 58.43
